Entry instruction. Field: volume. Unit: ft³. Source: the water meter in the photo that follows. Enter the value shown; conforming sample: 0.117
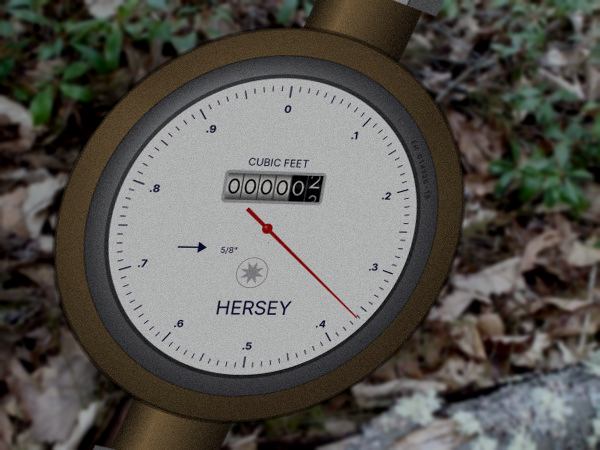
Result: 2.36
